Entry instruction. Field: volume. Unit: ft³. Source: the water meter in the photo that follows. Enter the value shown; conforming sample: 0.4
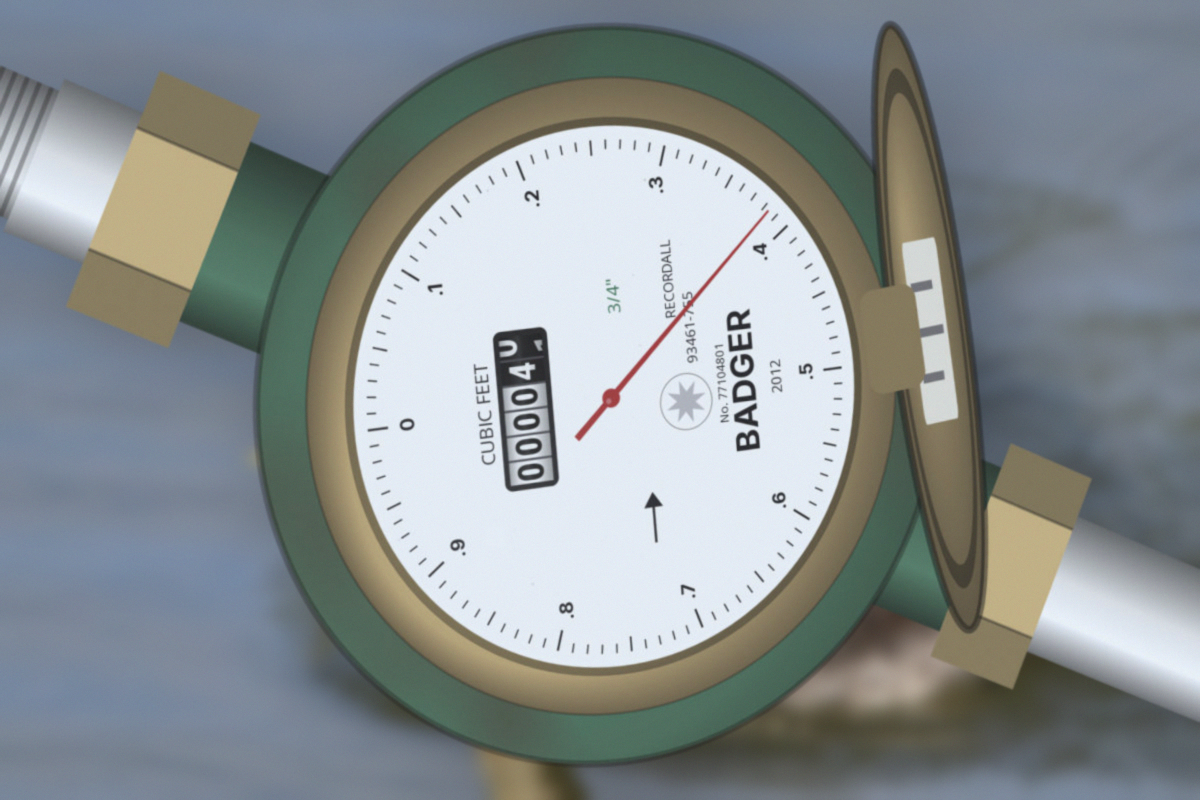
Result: 40.38
